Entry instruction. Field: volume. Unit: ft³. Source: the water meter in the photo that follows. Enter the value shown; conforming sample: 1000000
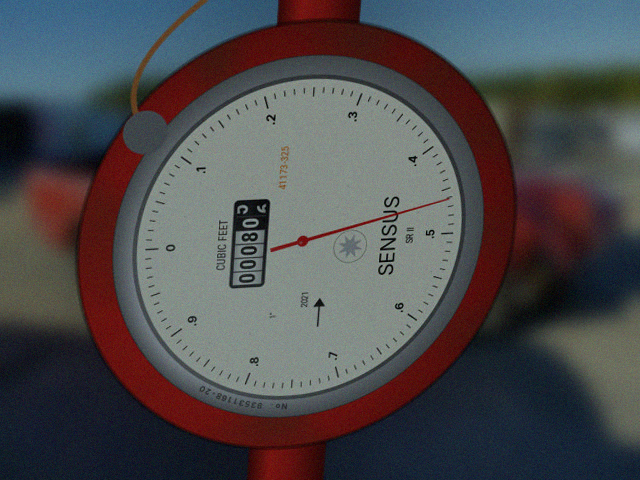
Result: 805.46
